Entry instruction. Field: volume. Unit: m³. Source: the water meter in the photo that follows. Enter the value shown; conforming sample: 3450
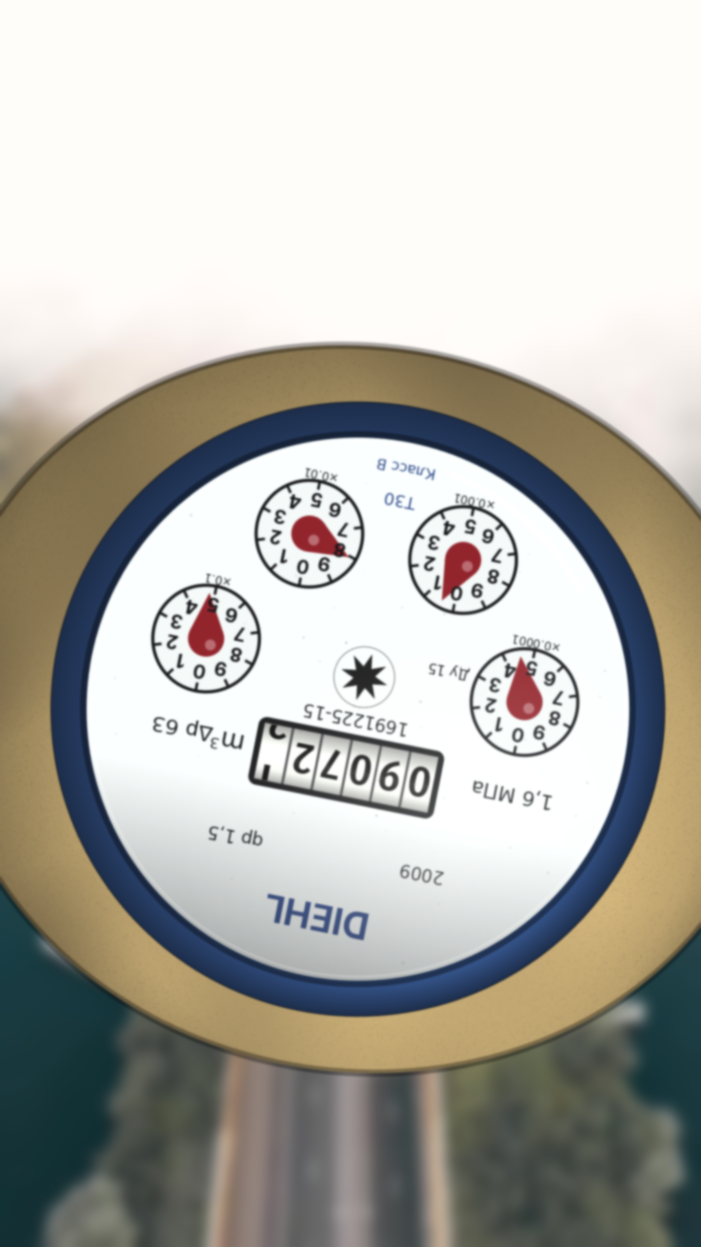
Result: 90721.4804
